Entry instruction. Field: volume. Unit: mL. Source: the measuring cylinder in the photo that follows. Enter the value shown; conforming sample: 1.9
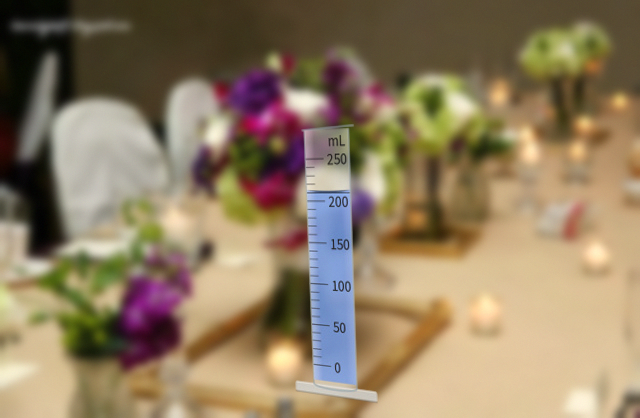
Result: 210
